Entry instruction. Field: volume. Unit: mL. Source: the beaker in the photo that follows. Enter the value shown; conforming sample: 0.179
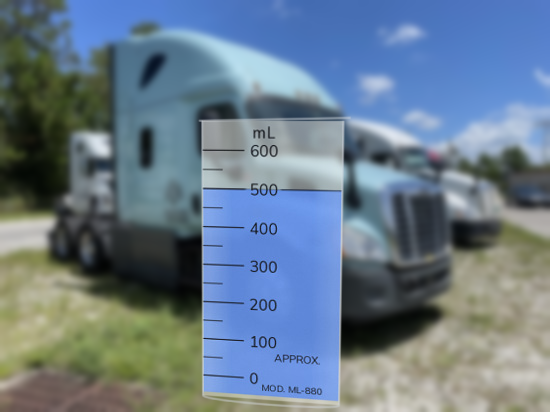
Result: 500
